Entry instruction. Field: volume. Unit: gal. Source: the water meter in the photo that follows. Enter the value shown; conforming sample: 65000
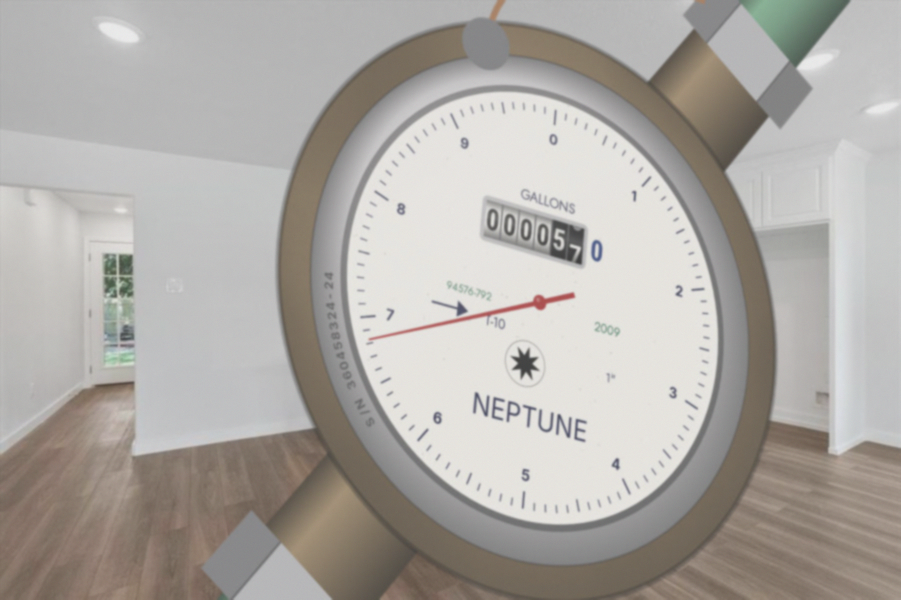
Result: 566.8
